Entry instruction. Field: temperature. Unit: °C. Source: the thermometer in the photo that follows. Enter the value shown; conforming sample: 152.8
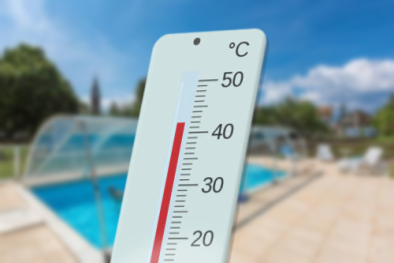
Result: 42
